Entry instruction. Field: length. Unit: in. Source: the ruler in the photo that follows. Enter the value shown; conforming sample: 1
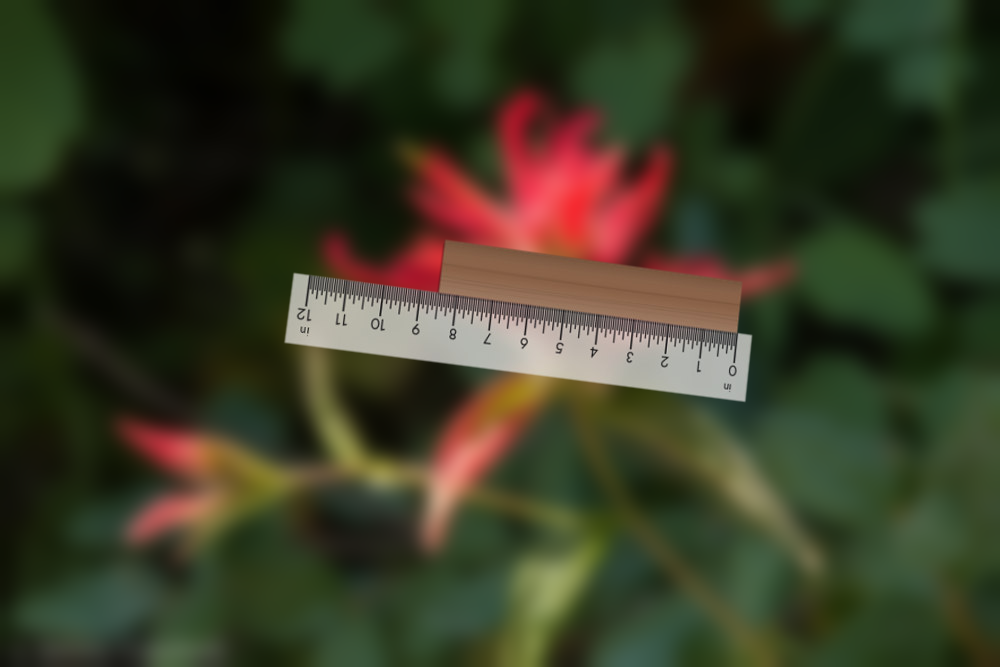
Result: 8.5
